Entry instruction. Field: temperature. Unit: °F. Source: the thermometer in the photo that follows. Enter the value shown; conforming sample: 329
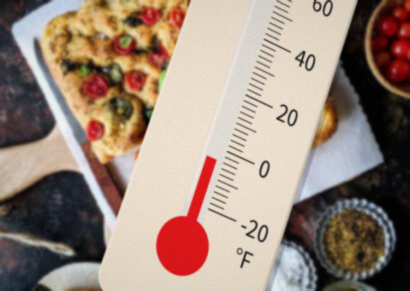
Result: -4
